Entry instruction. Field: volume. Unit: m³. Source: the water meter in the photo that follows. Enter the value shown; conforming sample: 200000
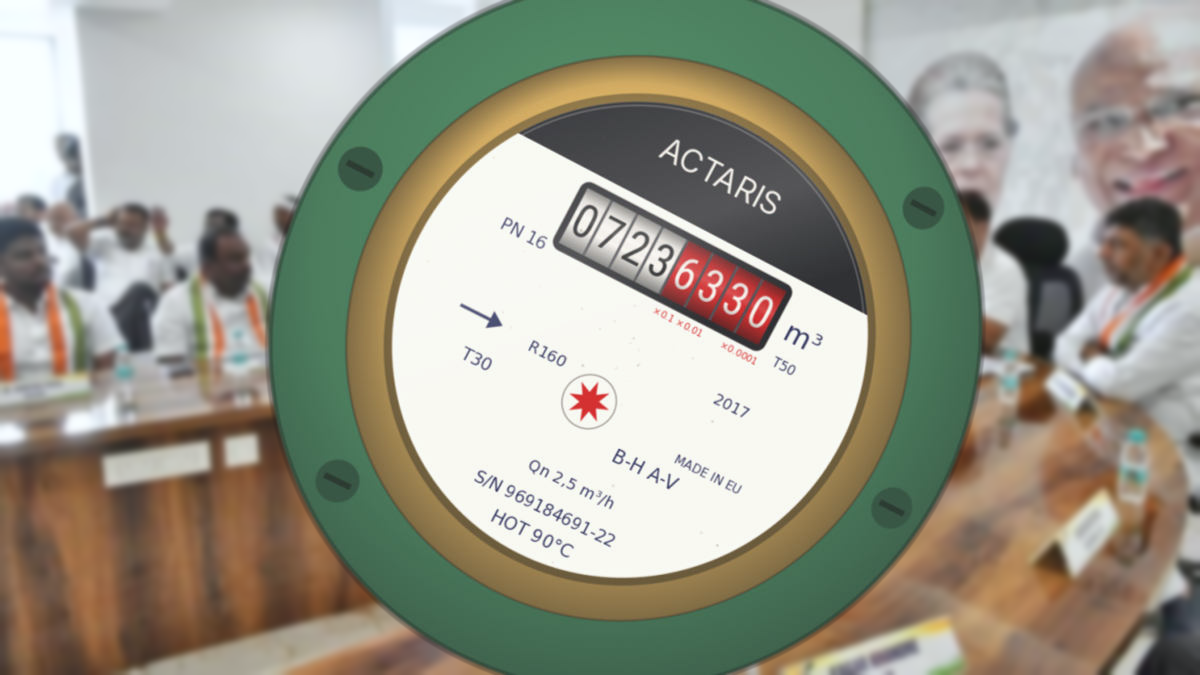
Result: 723.6330
